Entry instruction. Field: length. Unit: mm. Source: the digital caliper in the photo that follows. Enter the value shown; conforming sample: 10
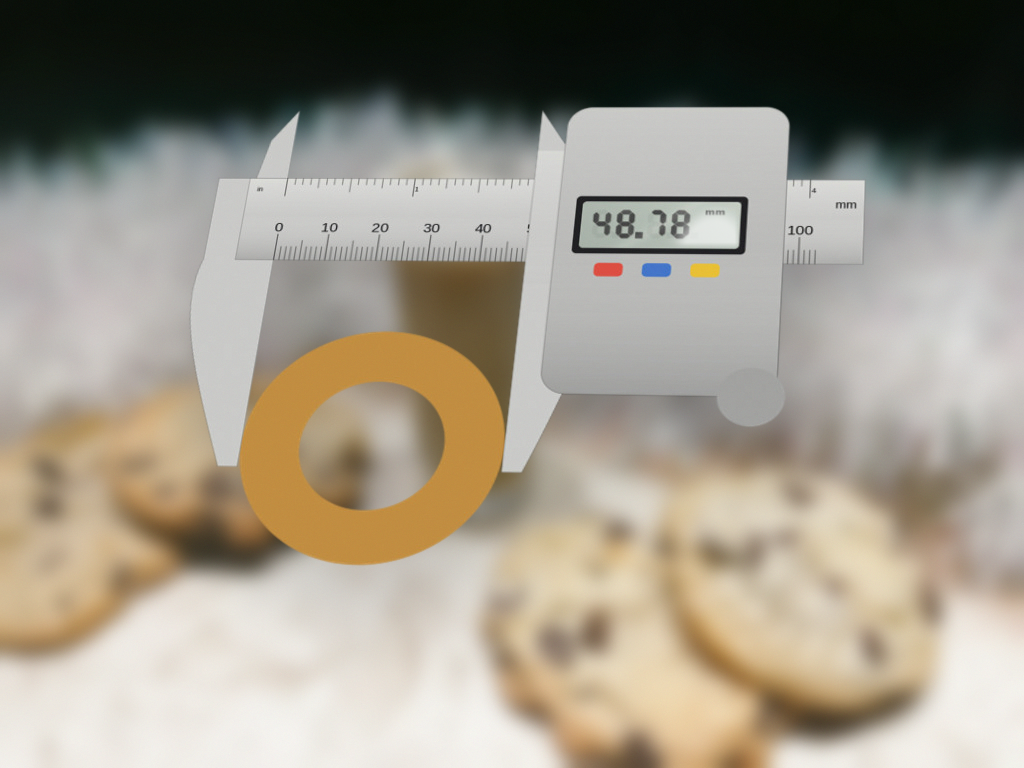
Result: 48.78
